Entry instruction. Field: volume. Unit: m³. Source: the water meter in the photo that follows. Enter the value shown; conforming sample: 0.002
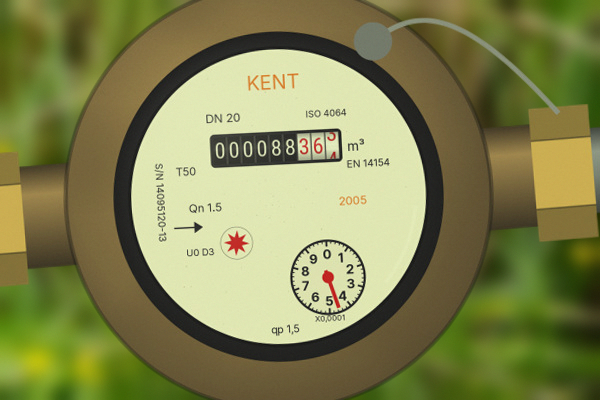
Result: 88.3634
